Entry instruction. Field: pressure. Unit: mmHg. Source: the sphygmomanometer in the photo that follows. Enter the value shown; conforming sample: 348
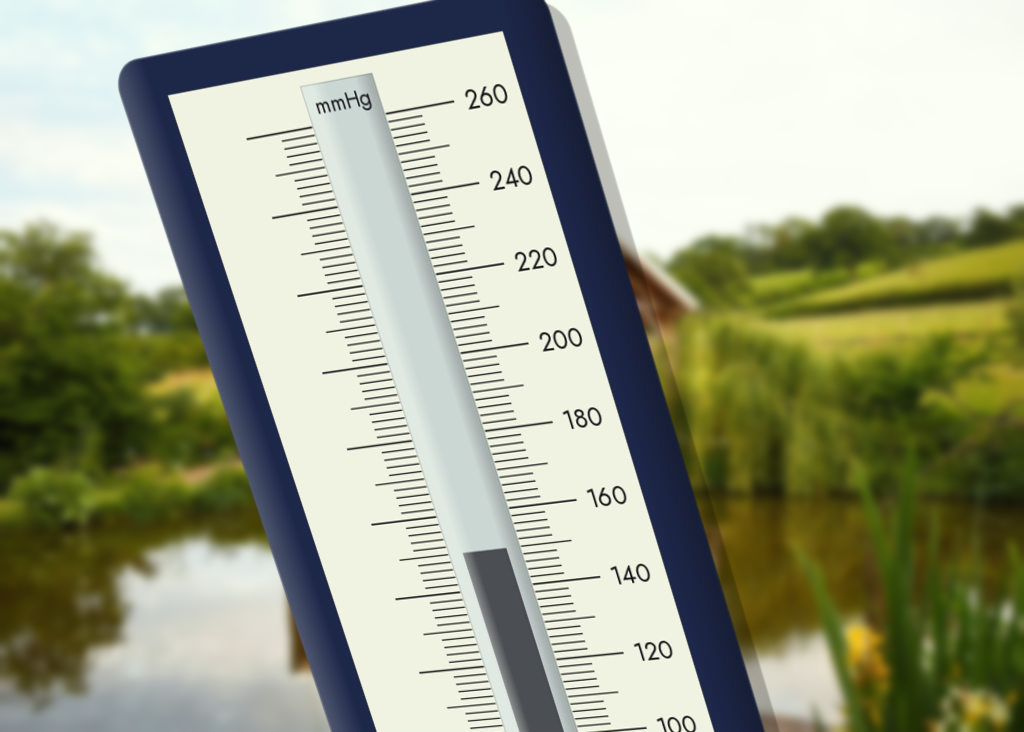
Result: 150
